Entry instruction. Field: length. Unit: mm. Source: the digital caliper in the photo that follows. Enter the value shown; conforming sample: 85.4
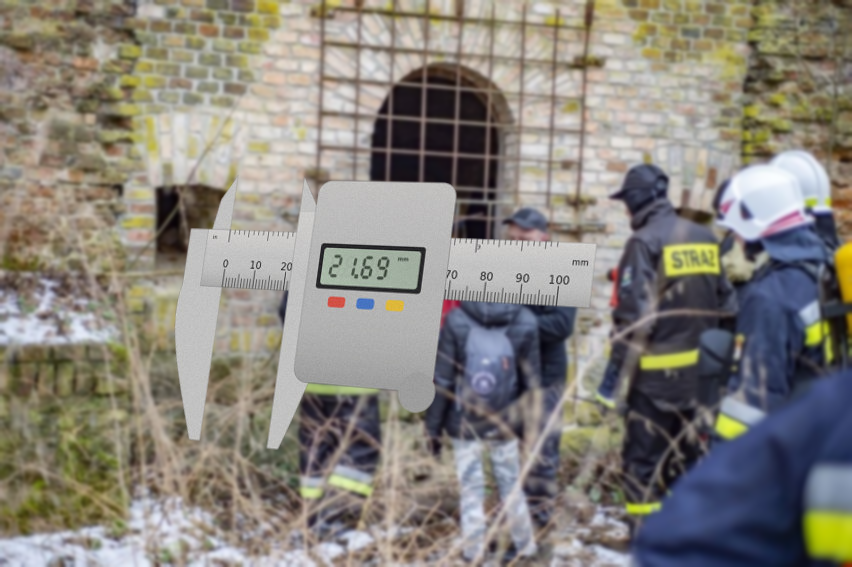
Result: 21.69
